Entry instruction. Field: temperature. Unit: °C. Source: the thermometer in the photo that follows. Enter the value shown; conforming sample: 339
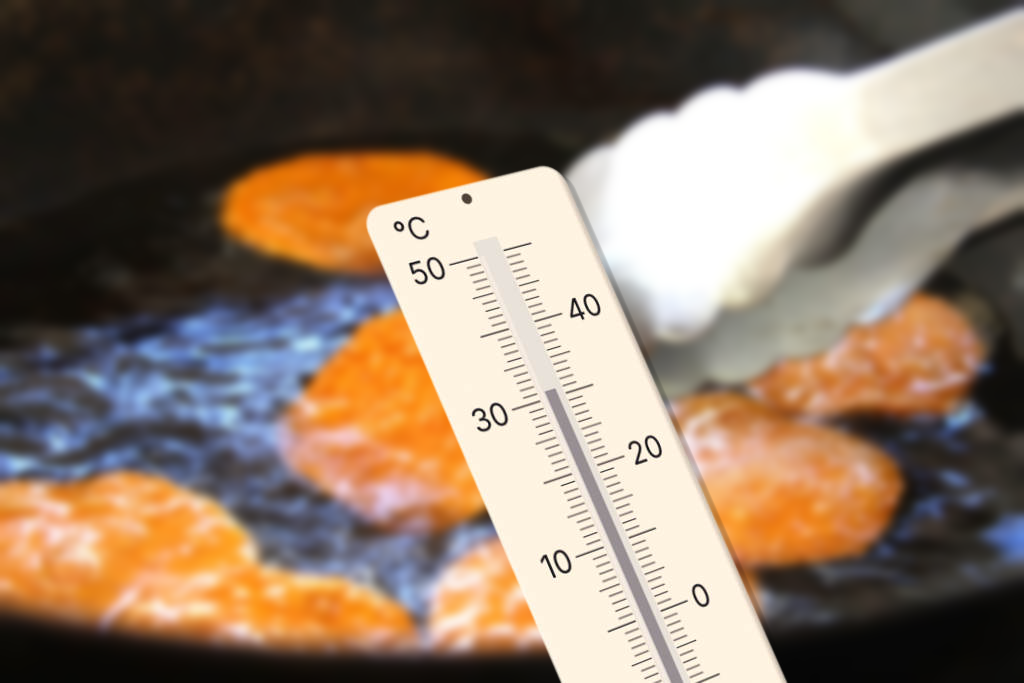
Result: 31
